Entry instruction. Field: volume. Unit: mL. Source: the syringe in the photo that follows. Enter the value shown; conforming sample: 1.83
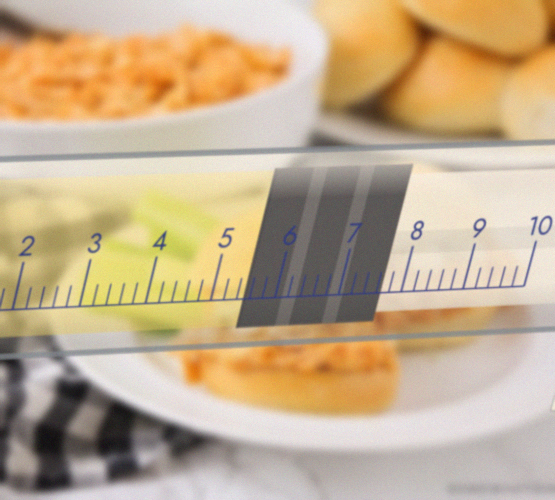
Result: 5.5
